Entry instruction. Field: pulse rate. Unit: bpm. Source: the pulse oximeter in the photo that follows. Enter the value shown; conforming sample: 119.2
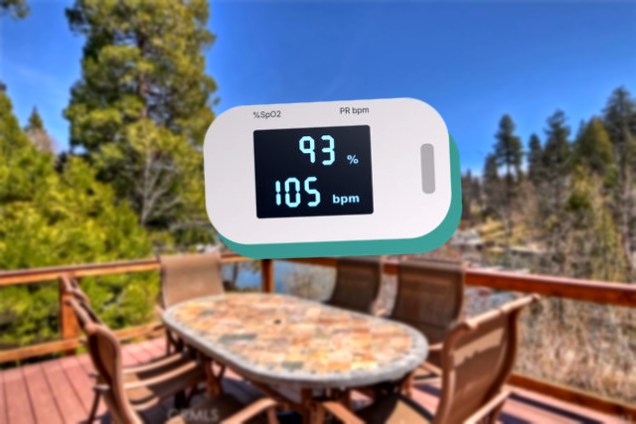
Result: 105
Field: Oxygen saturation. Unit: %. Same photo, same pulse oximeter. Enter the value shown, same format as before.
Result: 93
